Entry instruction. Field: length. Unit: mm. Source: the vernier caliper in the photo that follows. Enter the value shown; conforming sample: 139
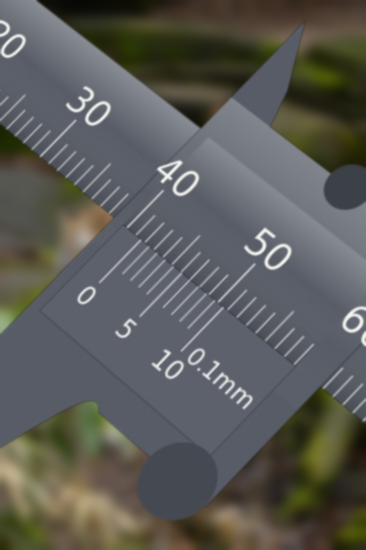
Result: 41.6
